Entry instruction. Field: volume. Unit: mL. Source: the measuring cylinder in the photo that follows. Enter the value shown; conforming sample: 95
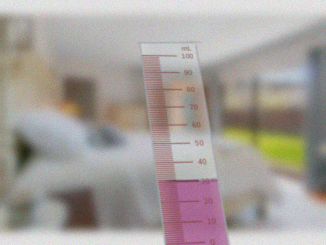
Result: 30
